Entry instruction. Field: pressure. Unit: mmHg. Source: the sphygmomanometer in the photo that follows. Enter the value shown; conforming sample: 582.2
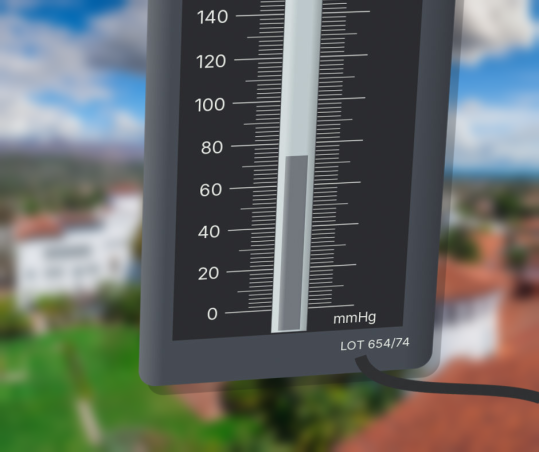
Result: 74
